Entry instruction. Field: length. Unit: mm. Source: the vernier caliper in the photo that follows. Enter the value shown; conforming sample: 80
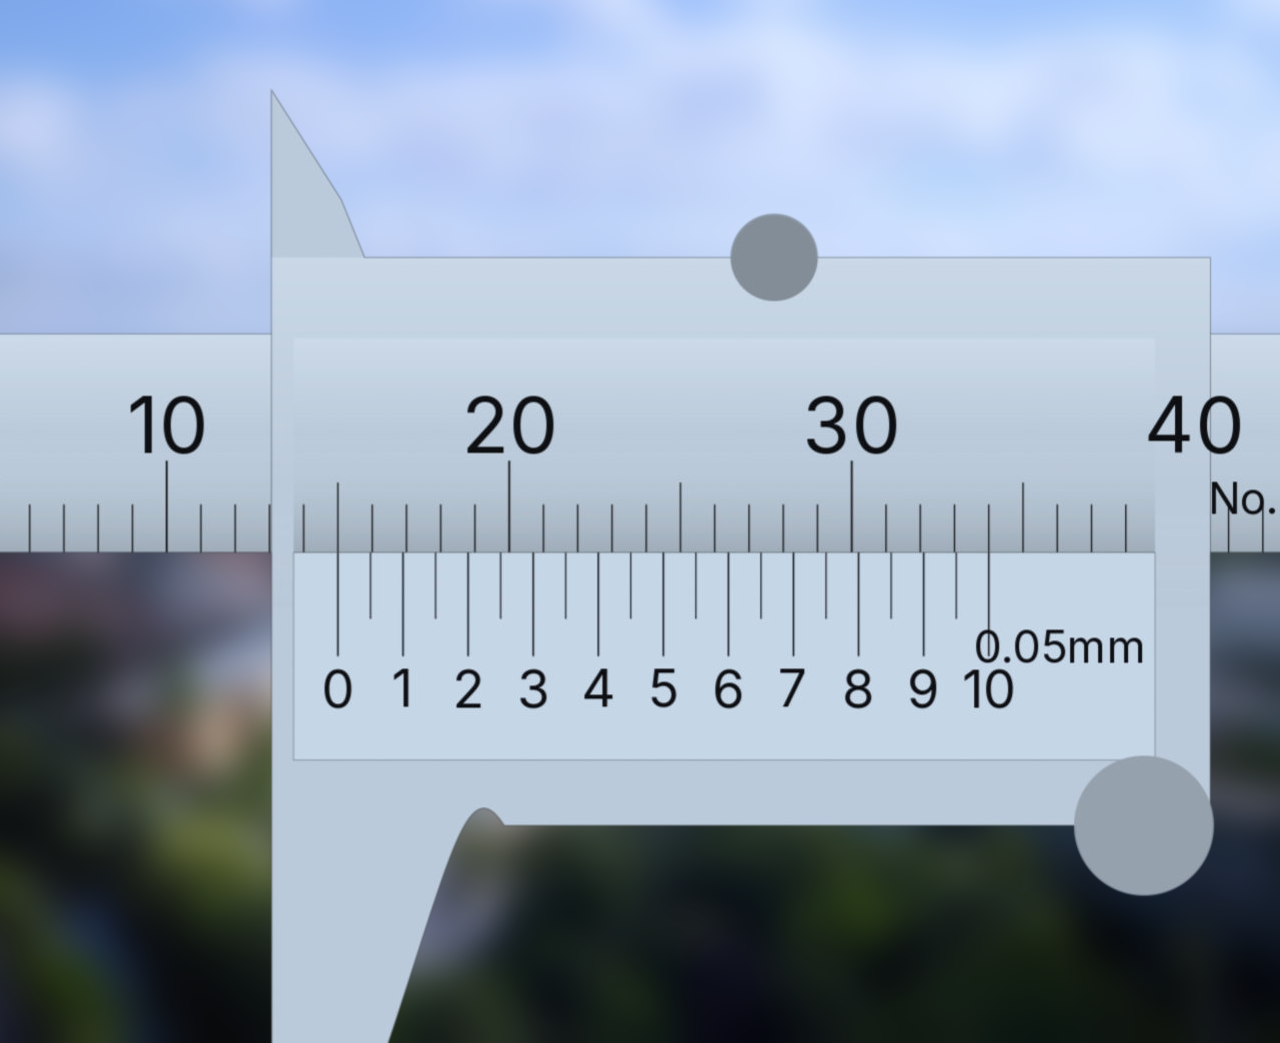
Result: 15.00
